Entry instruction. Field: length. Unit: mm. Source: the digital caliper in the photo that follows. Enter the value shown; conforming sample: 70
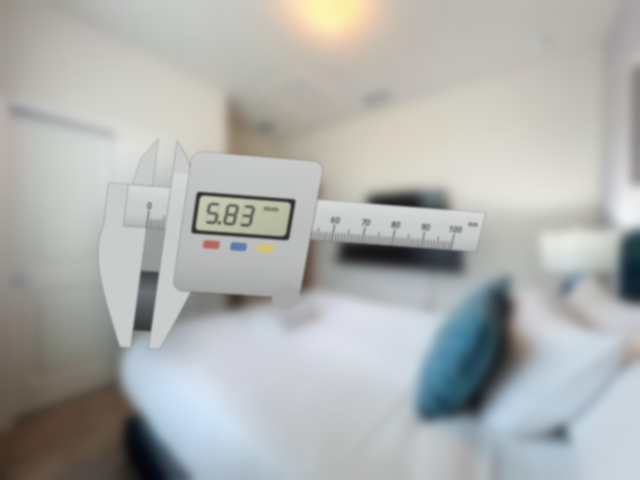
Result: 5.83
